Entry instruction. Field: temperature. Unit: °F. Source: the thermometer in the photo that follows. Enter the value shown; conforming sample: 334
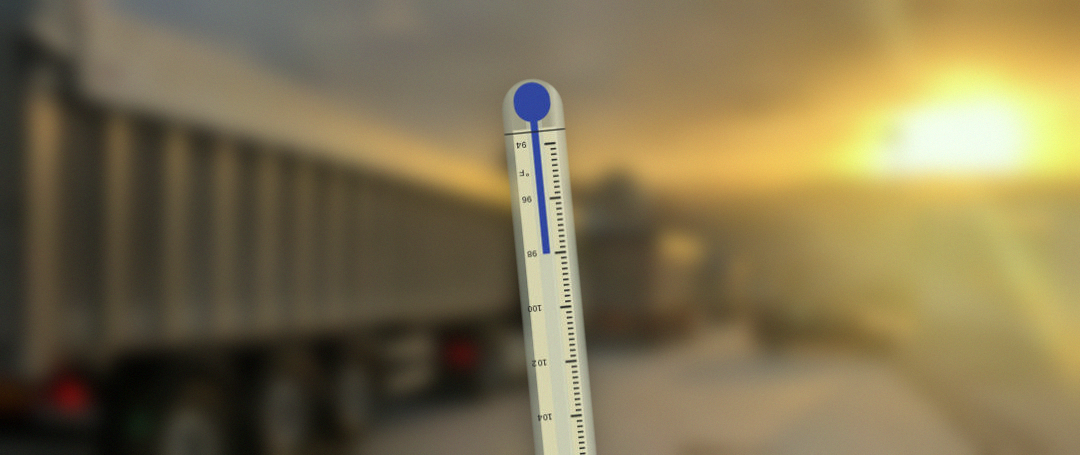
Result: 98
